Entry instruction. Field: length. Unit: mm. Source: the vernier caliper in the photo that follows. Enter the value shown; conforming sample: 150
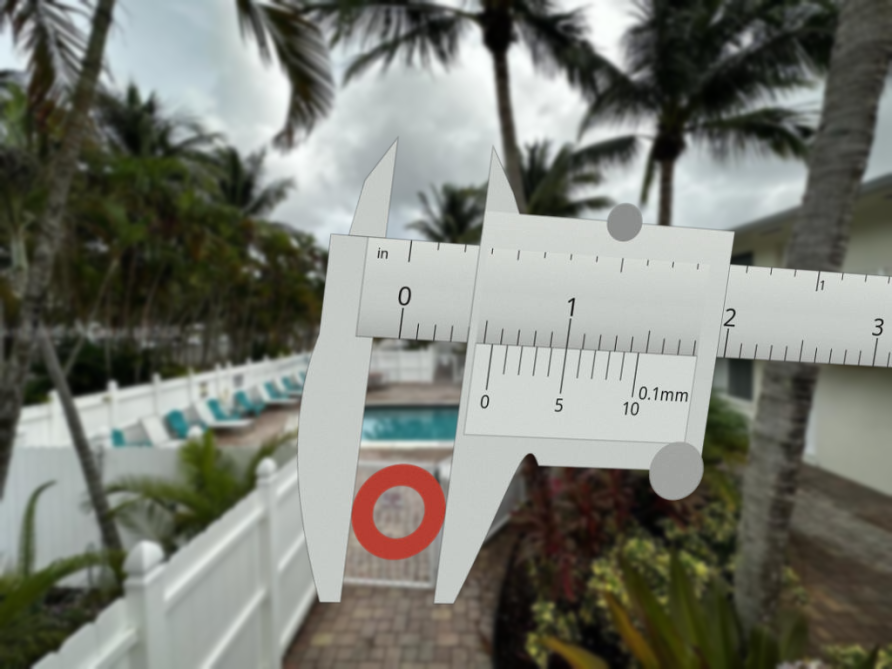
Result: 5.5
